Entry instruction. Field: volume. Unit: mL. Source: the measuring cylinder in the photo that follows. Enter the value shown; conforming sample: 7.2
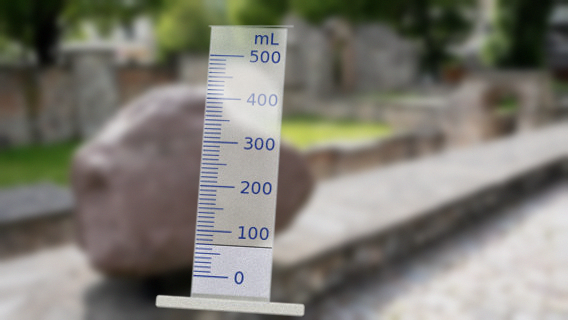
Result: 70
